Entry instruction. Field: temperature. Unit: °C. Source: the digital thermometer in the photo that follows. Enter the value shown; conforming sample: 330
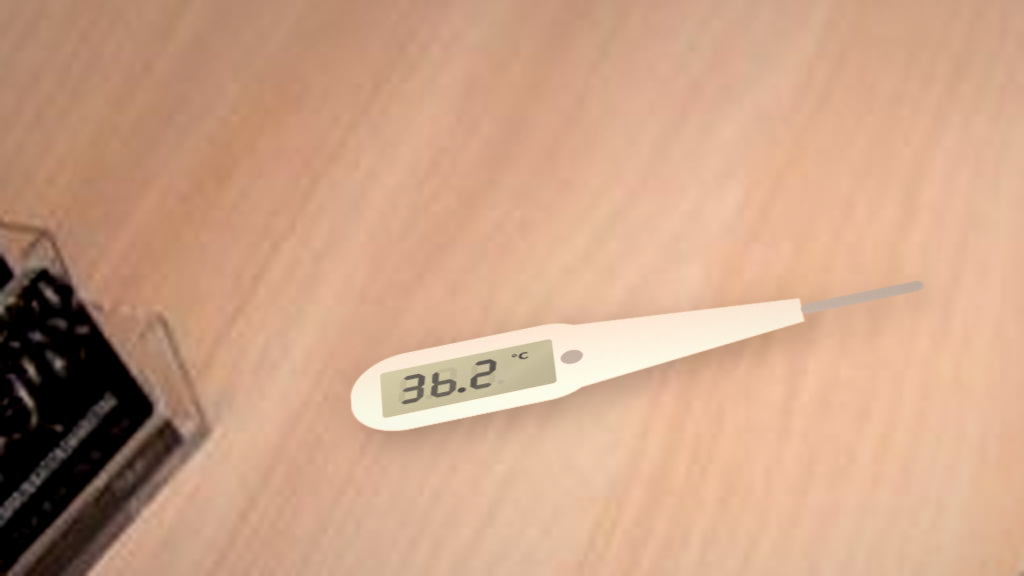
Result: 36.2
